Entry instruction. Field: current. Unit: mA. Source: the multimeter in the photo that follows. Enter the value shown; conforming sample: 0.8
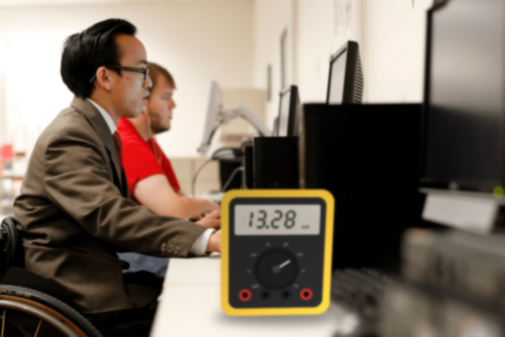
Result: 13.28
